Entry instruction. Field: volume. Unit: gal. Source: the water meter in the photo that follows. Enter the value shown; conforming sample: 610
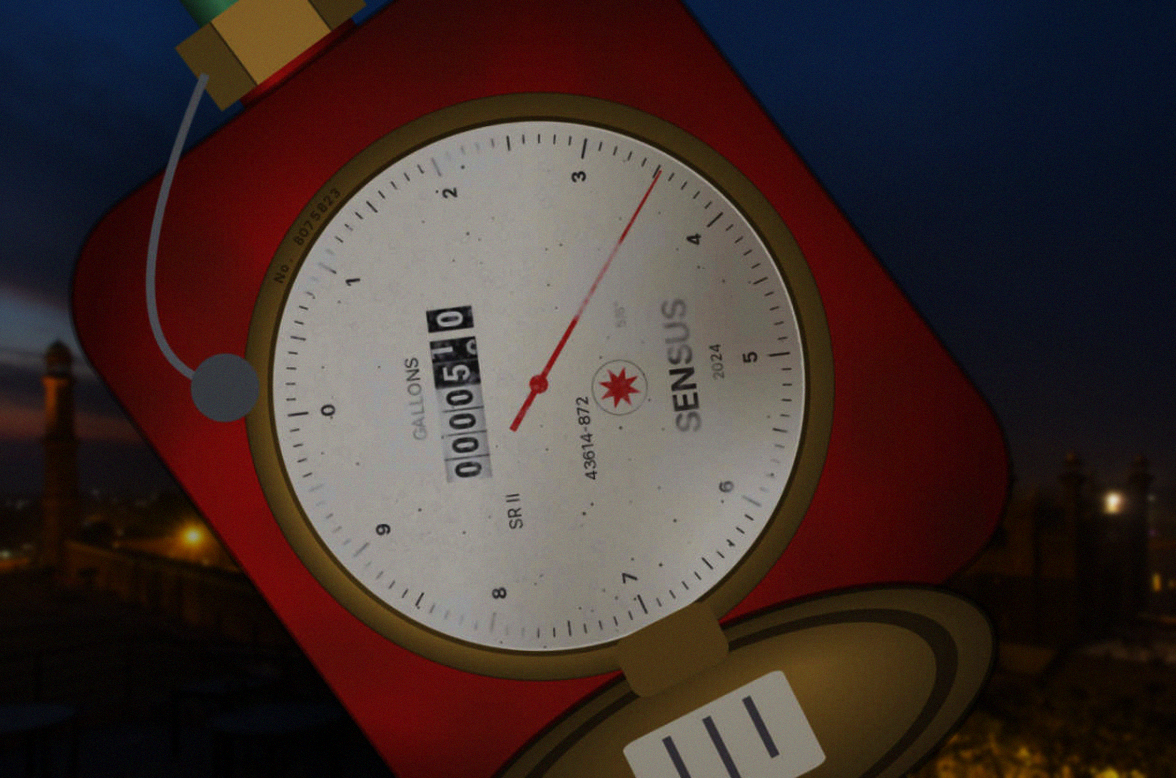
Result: 513.5
